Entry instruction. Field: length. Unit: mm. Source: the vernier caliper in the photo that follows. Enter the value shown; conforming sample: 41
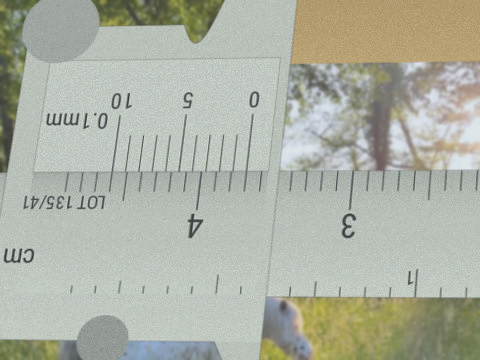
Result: 37.0
